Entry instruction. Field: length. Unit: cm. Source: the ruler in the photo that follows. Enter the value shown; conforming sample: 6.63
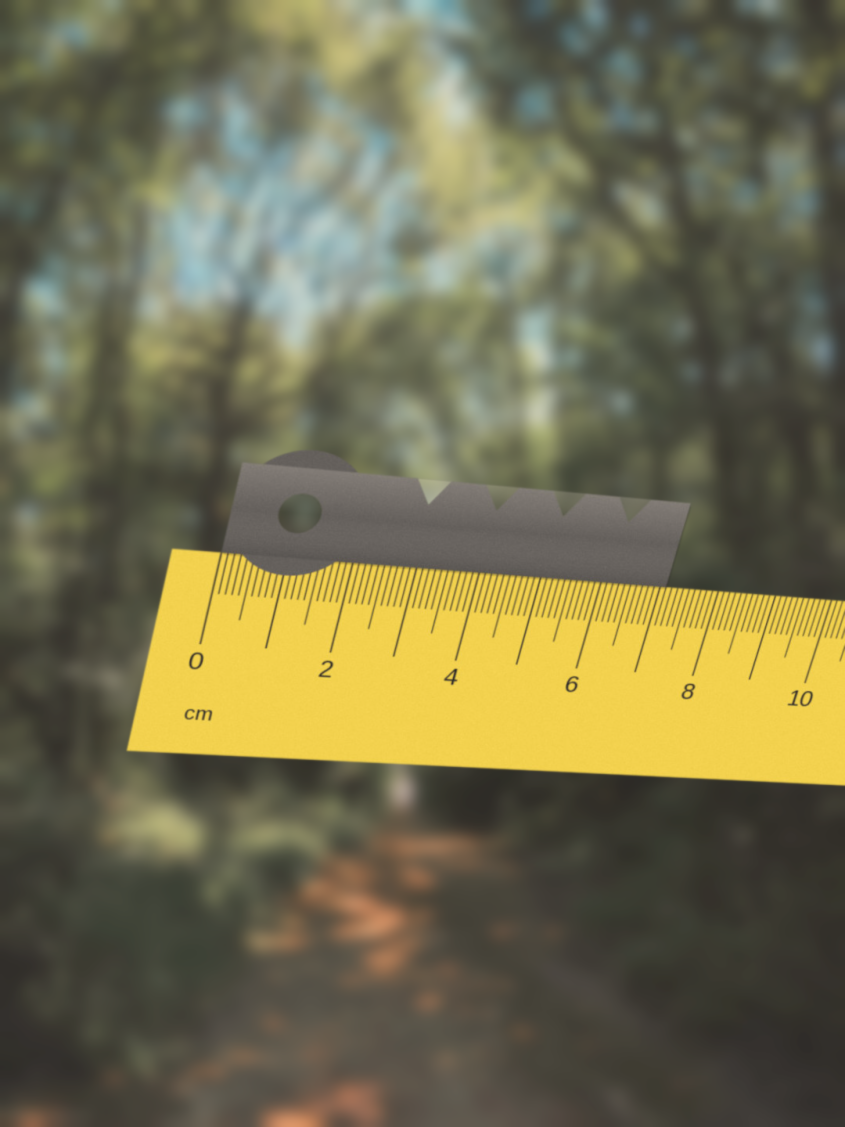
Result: 7.1
